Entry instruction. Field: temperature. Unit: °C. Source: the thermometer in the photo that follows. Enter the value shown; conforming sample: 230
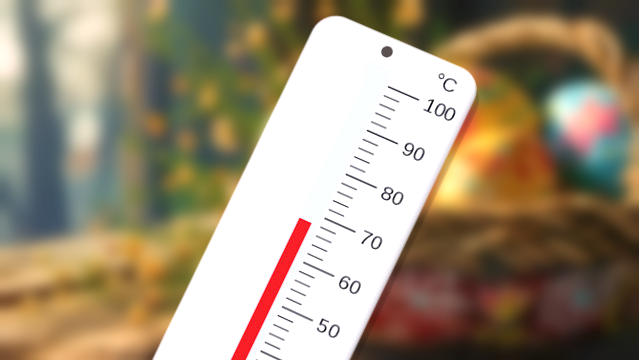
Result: 68
